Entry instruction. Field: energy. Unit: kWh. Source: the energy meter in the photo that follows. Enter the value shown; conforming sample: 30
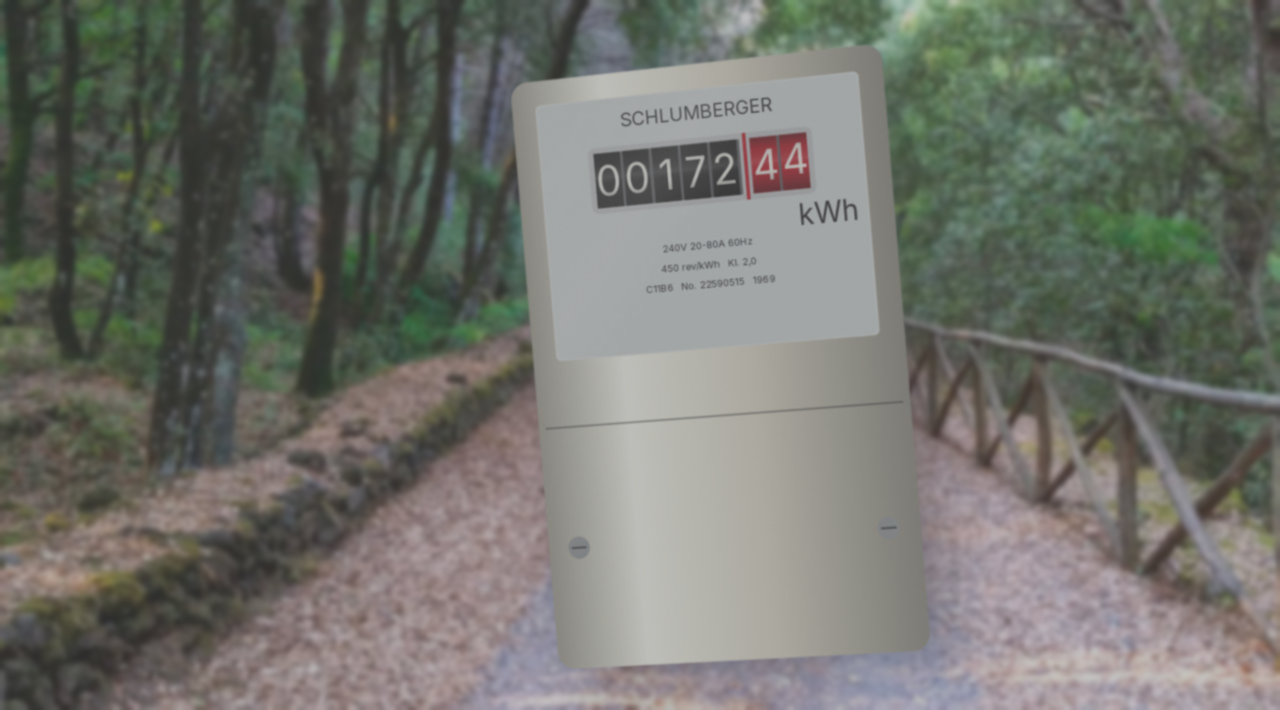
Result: 172.44
